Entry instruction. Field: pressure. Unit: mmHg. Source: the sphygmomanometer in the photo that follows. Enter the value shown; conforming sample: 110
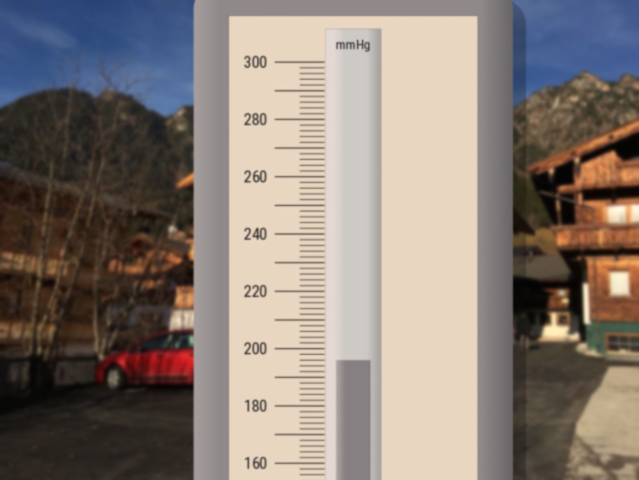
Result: 196
